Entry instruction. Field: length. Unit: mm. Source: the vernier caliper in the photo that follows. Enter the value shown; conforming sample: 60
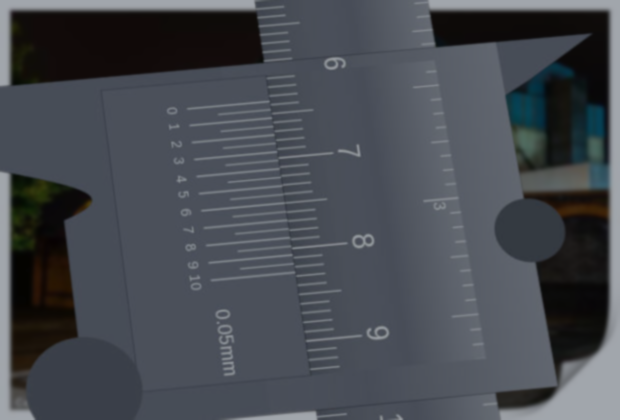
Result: 63.6
